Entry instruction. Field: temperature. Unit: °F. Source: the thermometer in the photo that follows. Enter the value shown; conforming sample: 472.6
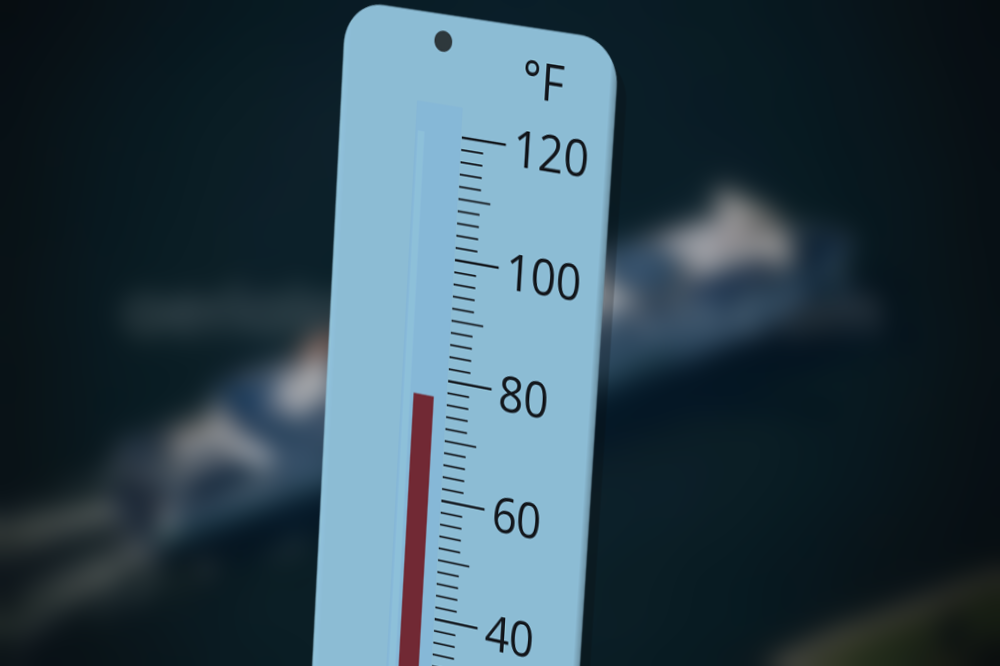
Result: 77
